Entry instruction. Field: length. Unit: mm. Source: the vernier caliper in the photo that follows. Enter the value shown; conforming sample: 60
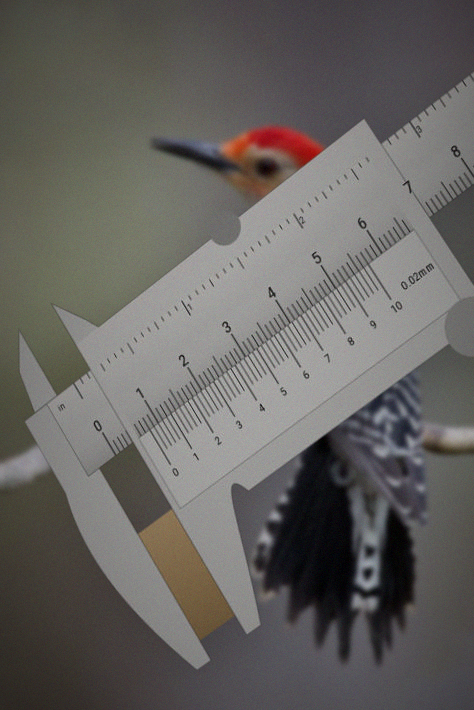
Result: 8.0
